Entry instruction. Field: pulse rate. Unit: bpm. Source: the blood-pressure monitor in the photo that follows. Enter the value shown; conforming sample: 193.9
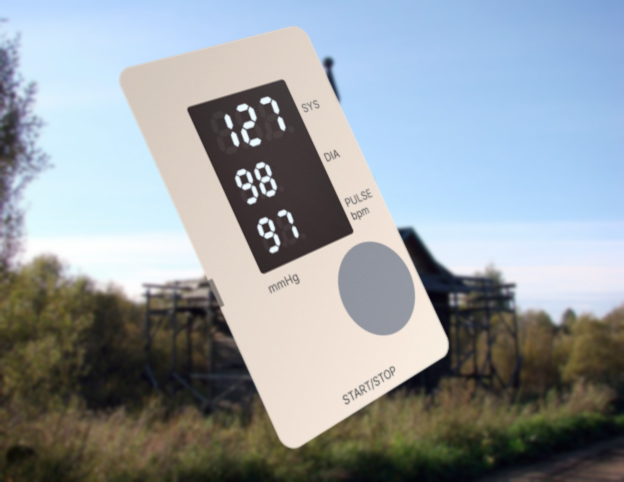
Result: 97
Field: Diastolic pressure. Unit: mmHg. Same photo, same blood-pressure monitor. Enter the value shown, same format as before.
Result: 98
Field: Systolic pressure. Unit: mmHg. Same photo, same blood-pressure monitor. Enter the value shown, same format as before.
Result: 127
